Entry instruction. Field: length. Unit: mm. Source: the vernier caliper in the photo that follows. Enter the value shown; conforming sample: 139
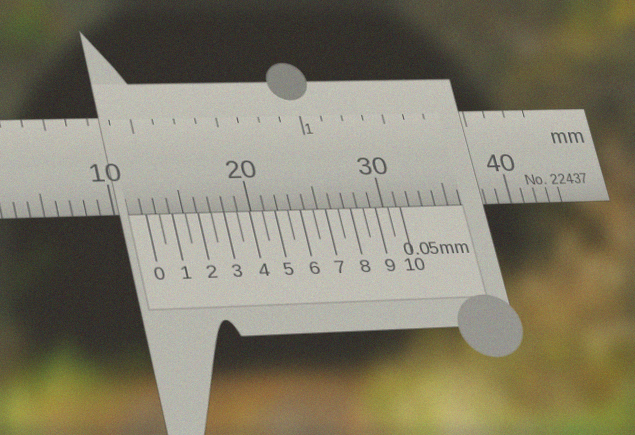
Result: 12.3
